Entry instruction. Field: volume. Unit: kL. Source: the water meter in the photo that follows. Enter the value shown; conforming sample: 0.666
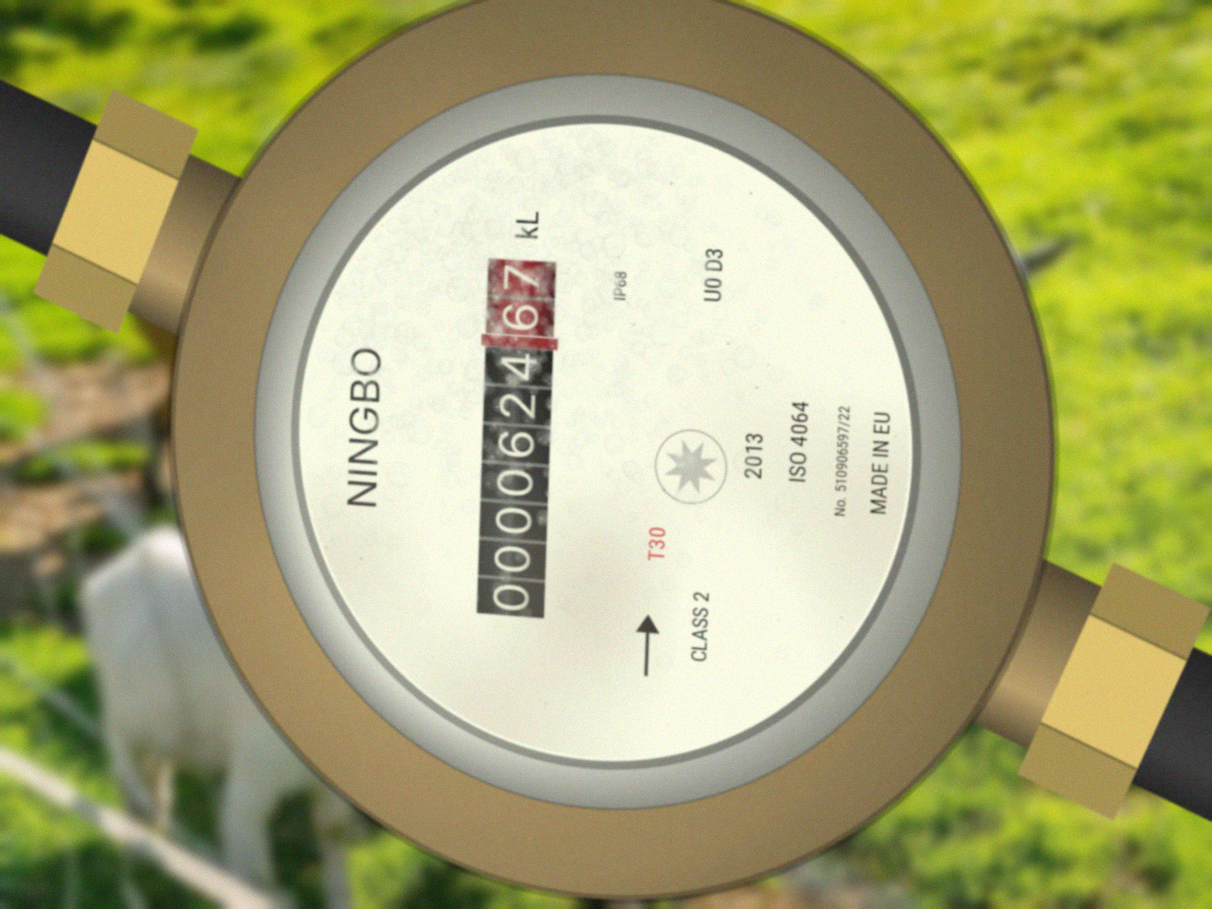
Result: 624.67
